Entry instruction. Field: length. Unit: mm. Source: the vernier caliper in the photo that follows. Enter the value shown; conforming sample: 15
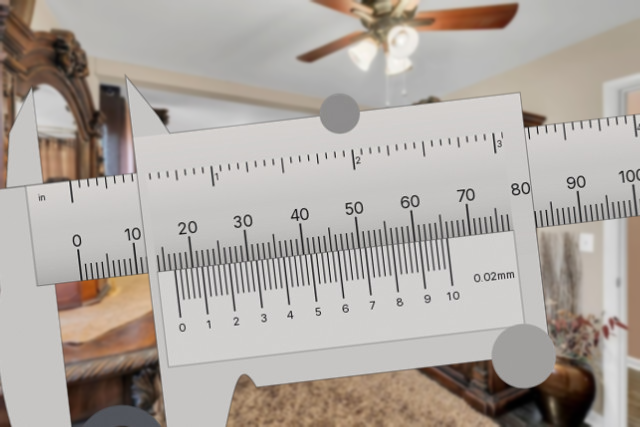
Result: 16.8
